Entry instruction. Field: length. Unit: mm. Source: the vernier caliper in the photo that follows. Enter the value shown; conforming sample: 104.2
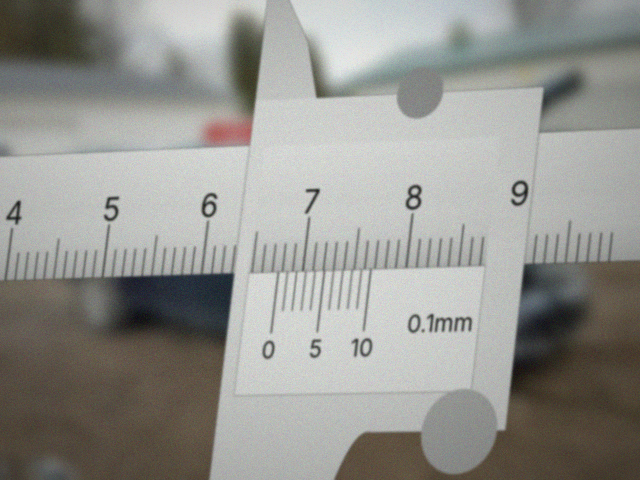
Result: 67.6
